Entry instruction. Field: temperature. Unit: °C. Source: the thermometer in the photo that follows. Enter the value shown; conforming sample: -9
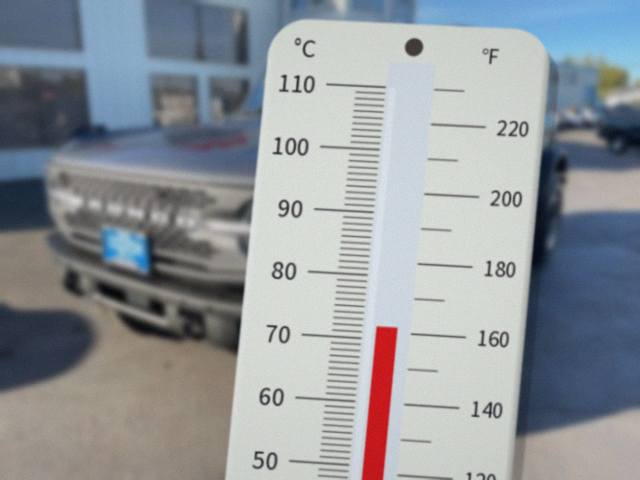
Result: 72
